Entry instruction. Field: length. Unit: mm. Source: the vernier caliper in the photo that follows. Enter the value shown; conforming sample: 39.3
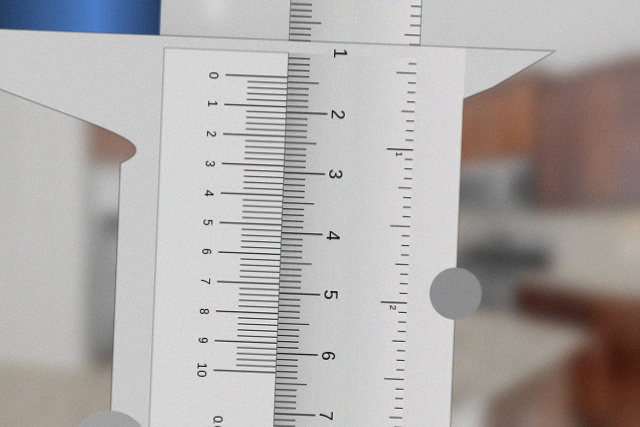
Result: 14.2
